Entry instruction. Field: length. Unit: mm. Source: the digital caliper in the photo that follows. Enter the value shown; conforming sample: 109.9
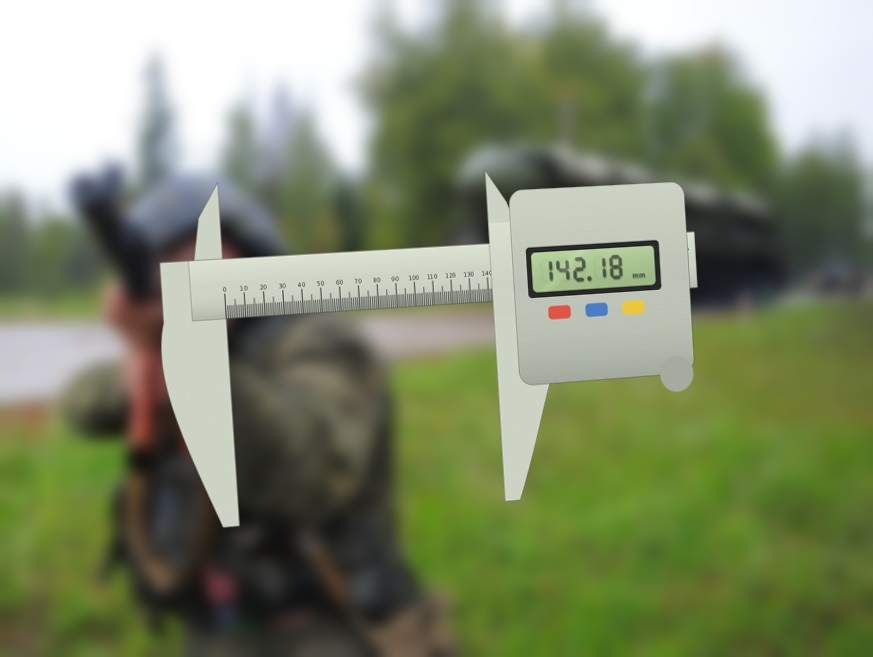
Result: 142.18
